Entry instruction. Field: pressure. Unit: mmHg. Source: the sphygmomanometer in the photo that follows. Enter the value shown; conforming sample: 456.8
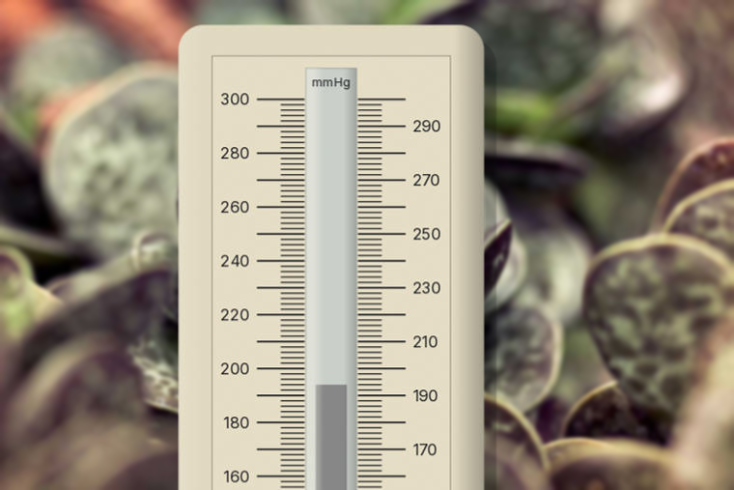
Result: 194
